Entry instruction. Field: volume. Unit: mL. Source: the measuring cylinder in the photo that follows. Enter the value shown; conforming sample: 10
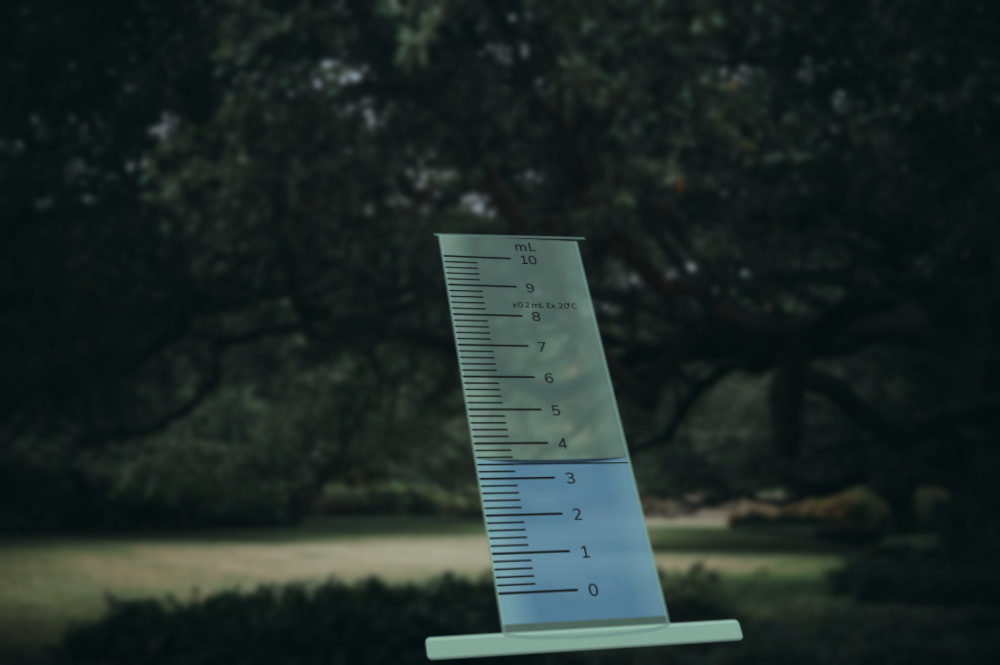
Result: 3.4
